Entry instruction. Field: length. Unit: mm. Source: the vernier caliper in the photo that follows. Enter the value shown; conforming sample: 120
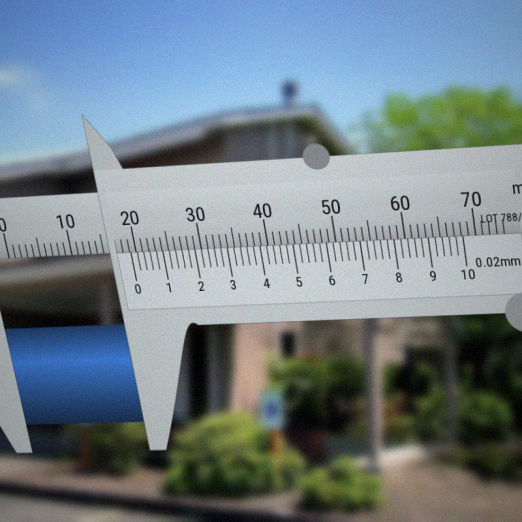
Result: 19.2
